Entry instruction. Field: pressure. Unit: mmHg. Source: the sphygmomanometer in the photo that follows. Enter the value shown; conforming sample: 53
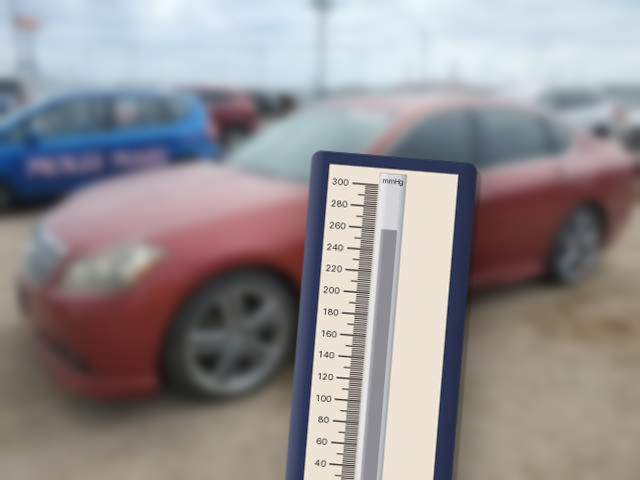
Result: 260
